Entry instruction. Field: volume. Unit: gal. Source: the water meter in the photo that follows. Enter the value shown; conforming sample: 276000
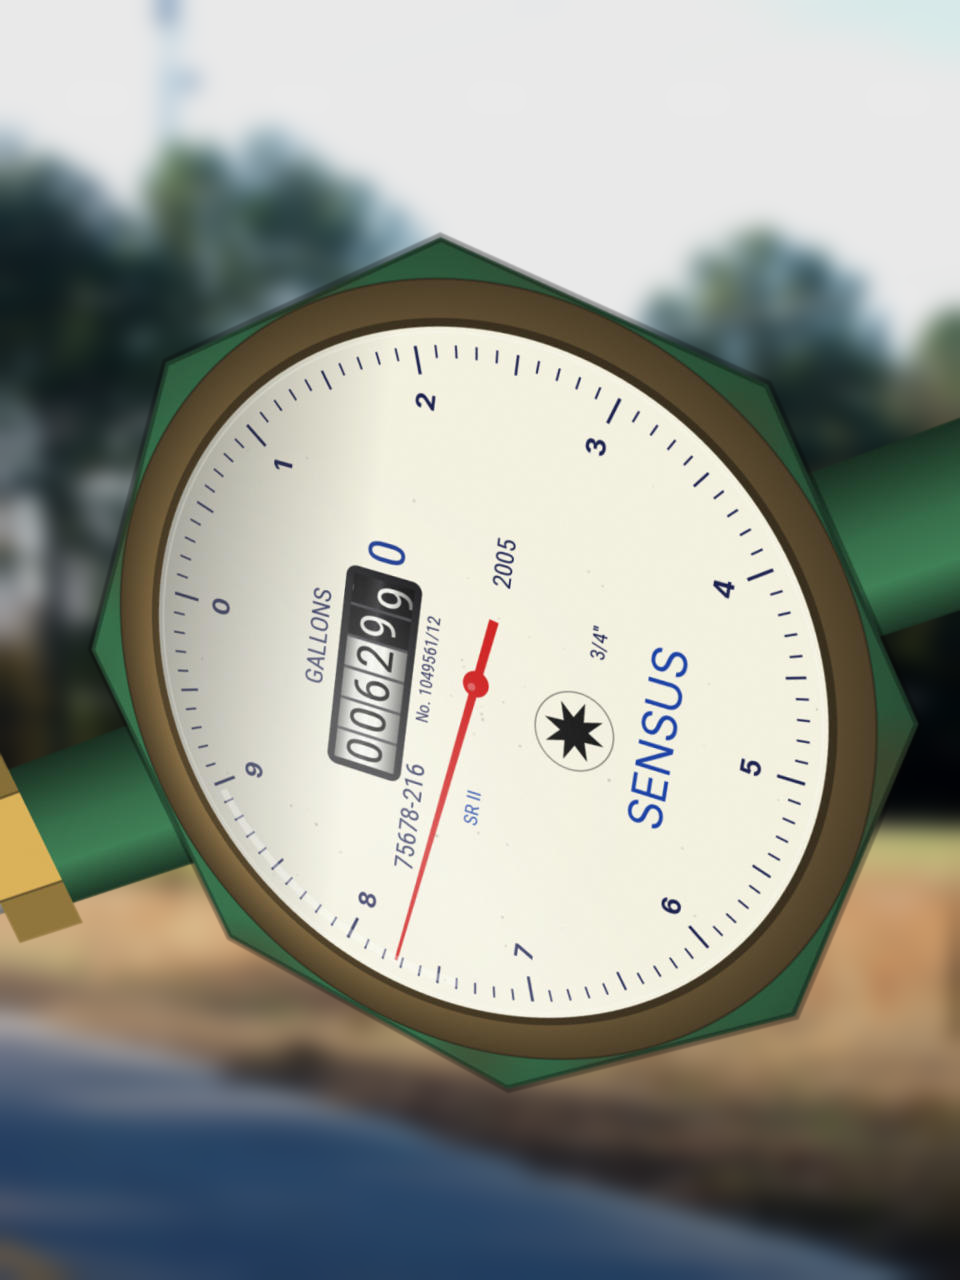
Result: 62987.7
